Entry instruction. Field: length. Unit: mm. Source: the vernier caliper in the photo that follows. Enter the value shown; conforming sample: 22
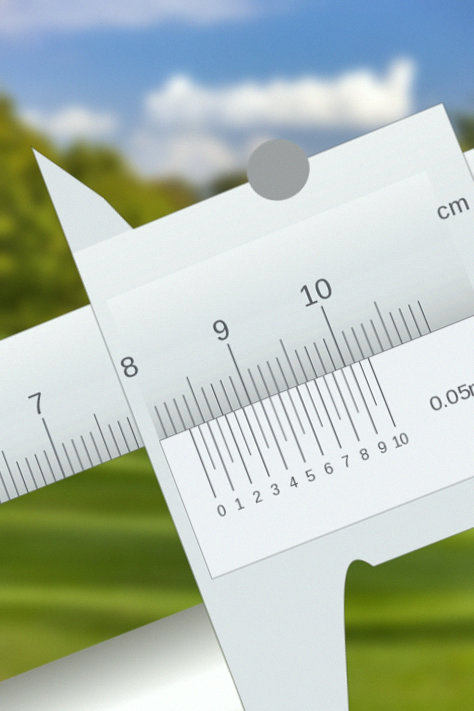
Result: 83.4
